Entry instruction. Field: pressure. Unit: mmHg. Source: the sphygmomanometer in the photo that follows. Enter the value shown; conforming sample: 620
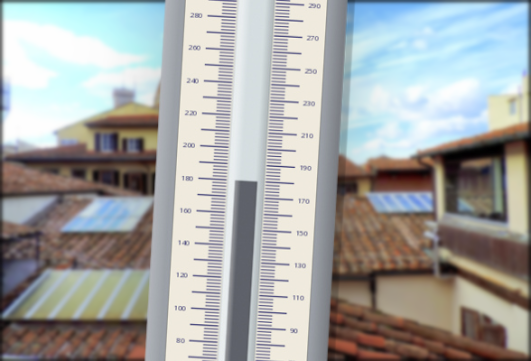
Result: 180
